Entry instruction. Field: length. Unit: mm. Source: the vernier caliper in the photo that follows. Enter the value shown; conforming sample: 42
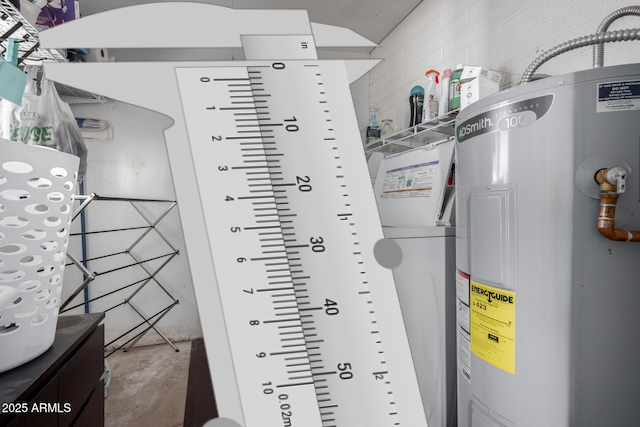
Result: 2.2
